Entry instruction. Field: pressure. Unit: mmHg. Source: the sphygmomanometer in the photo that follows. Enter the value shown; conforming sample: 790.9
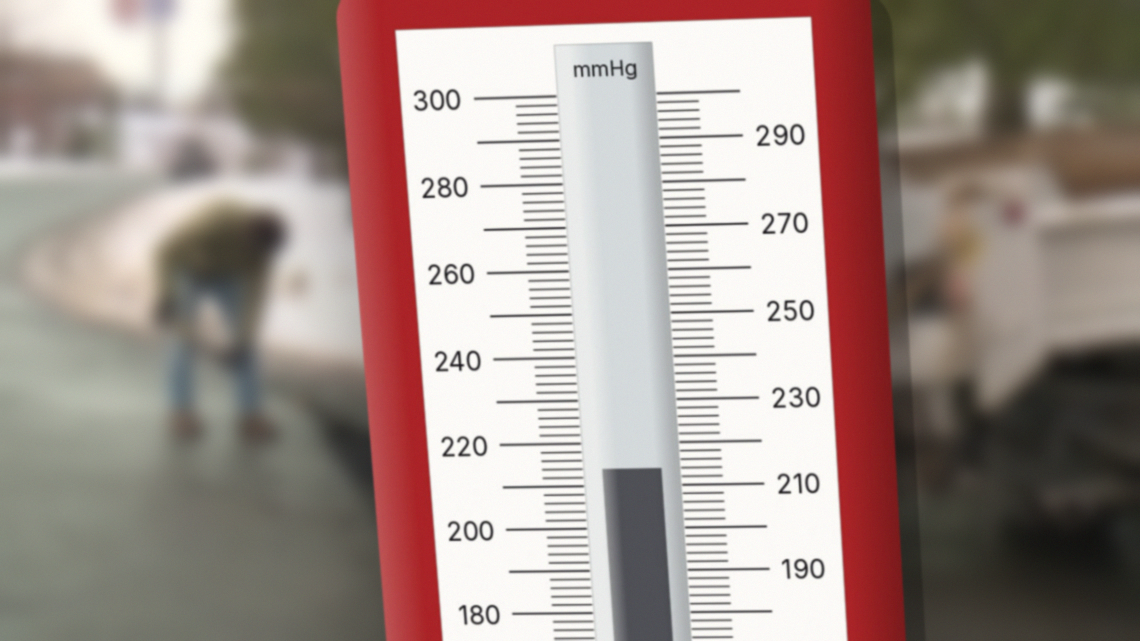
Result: 214
